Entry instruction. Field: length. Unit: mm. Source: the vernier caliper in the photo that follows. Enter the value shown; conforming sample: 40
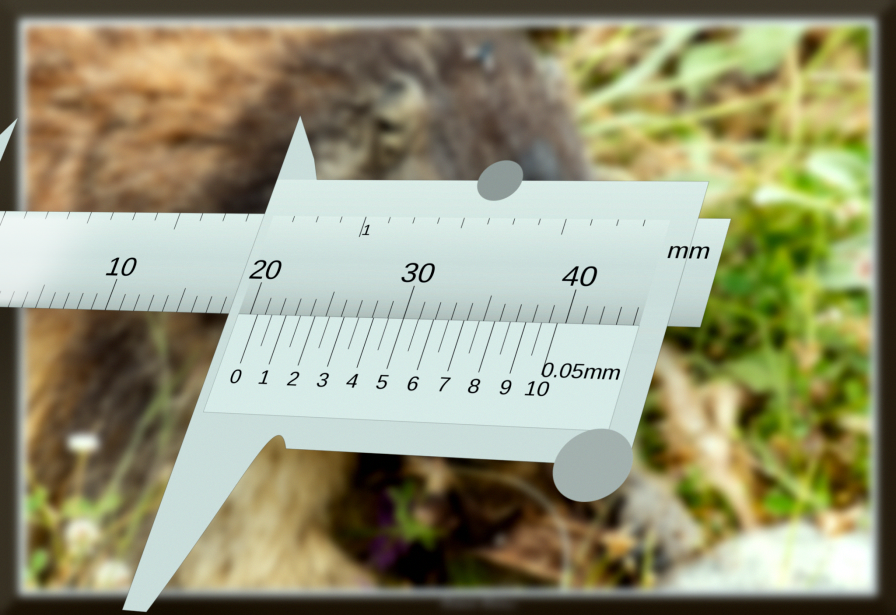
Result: 20.5
